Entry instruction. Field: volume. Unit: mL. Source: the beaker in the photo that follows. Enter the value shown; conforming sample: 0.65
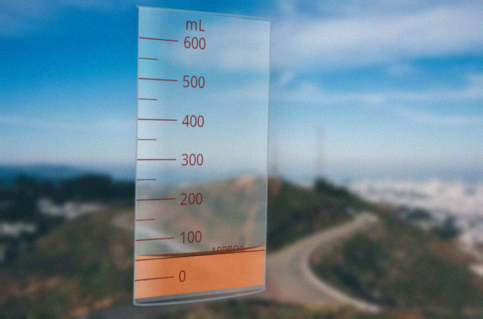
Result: 50
